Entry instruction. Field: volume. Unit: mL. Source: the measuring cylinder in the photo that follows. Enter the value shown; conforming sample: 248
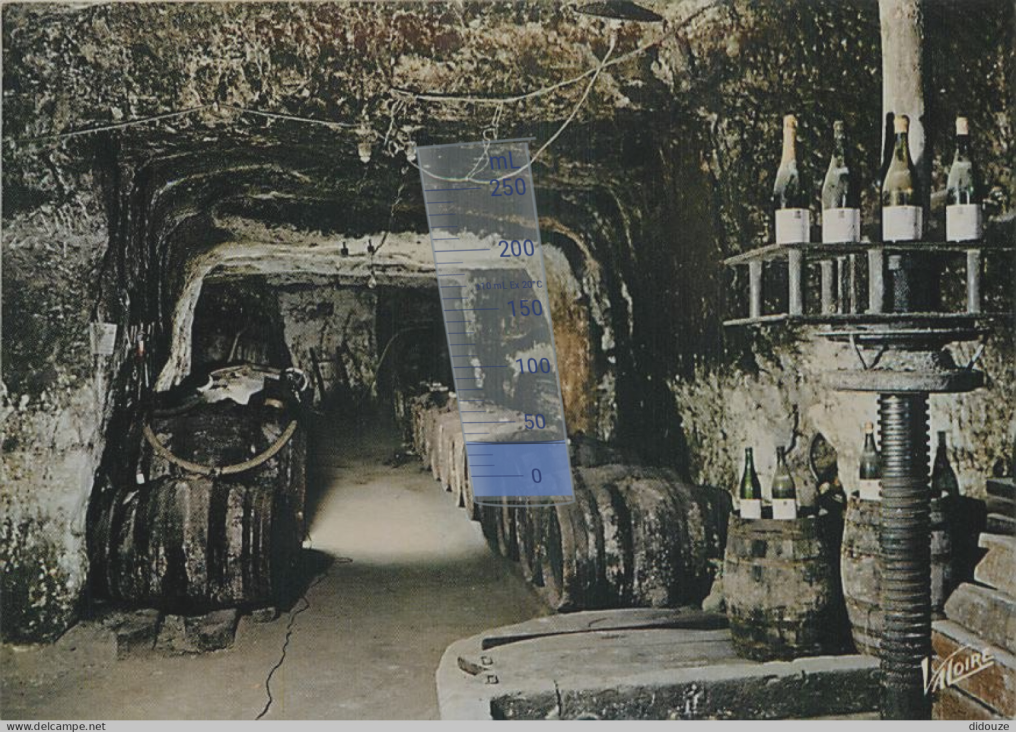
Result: 30
